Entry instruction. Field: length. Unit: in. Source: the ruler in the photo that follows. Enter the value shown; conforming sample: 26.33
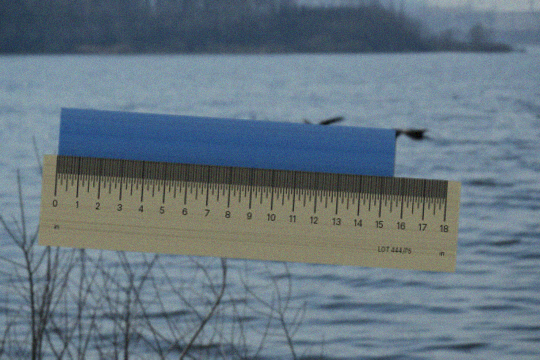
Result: 15.5
